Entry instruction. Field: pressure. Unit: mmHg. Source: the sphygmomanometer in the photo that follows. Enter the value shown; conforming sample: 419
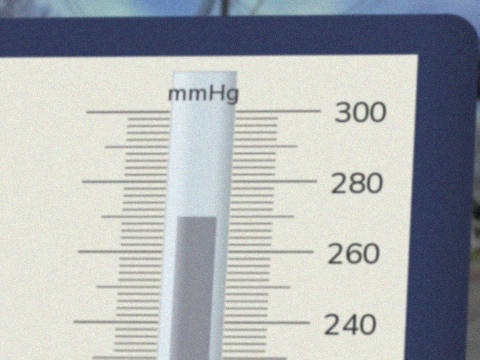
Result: 270
